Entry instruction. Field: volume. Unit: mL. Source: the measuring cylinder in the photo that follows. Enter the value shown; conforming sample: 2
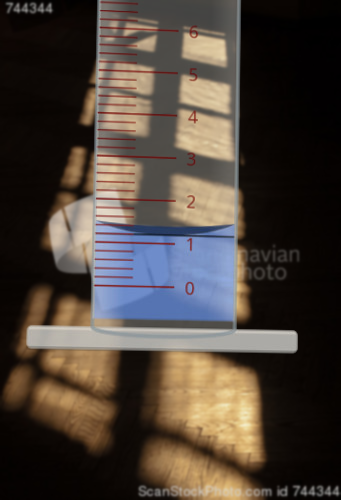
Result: 1.2
